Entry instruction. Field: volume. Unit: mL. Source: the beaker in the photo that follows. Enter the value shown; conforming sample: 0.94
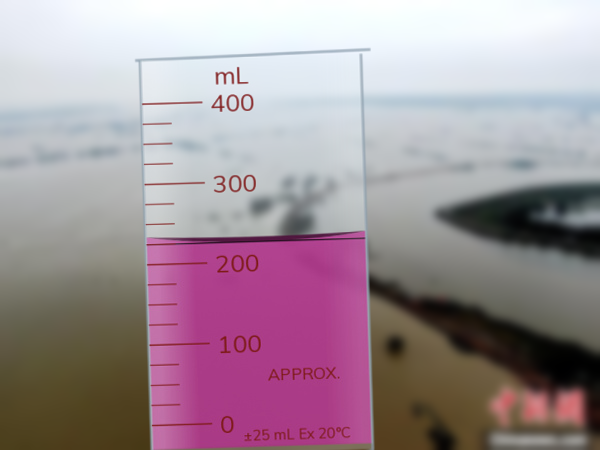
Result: 225
